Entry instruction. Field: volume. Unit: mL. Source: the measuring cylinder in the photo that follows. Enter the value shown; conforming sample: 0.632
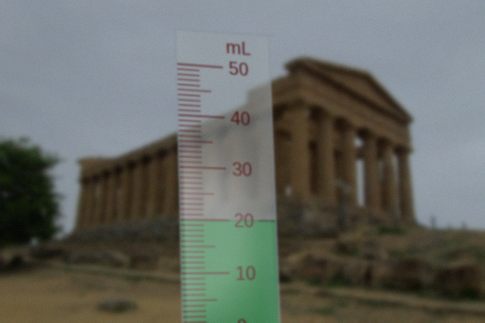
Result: 20
